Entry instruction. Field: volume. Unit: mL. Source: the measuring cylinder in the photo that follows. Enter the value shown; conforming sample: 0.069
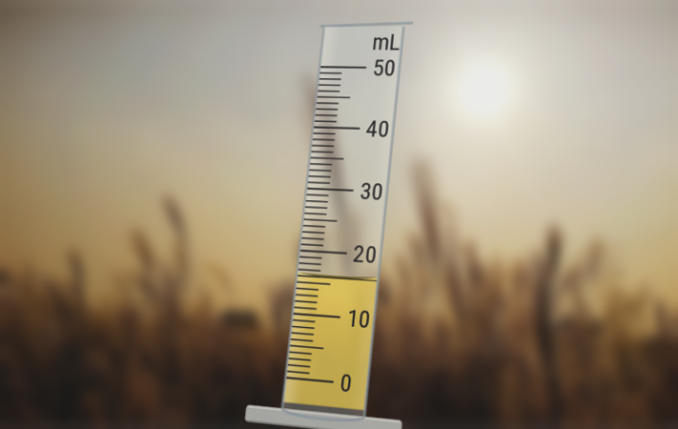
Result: 16
